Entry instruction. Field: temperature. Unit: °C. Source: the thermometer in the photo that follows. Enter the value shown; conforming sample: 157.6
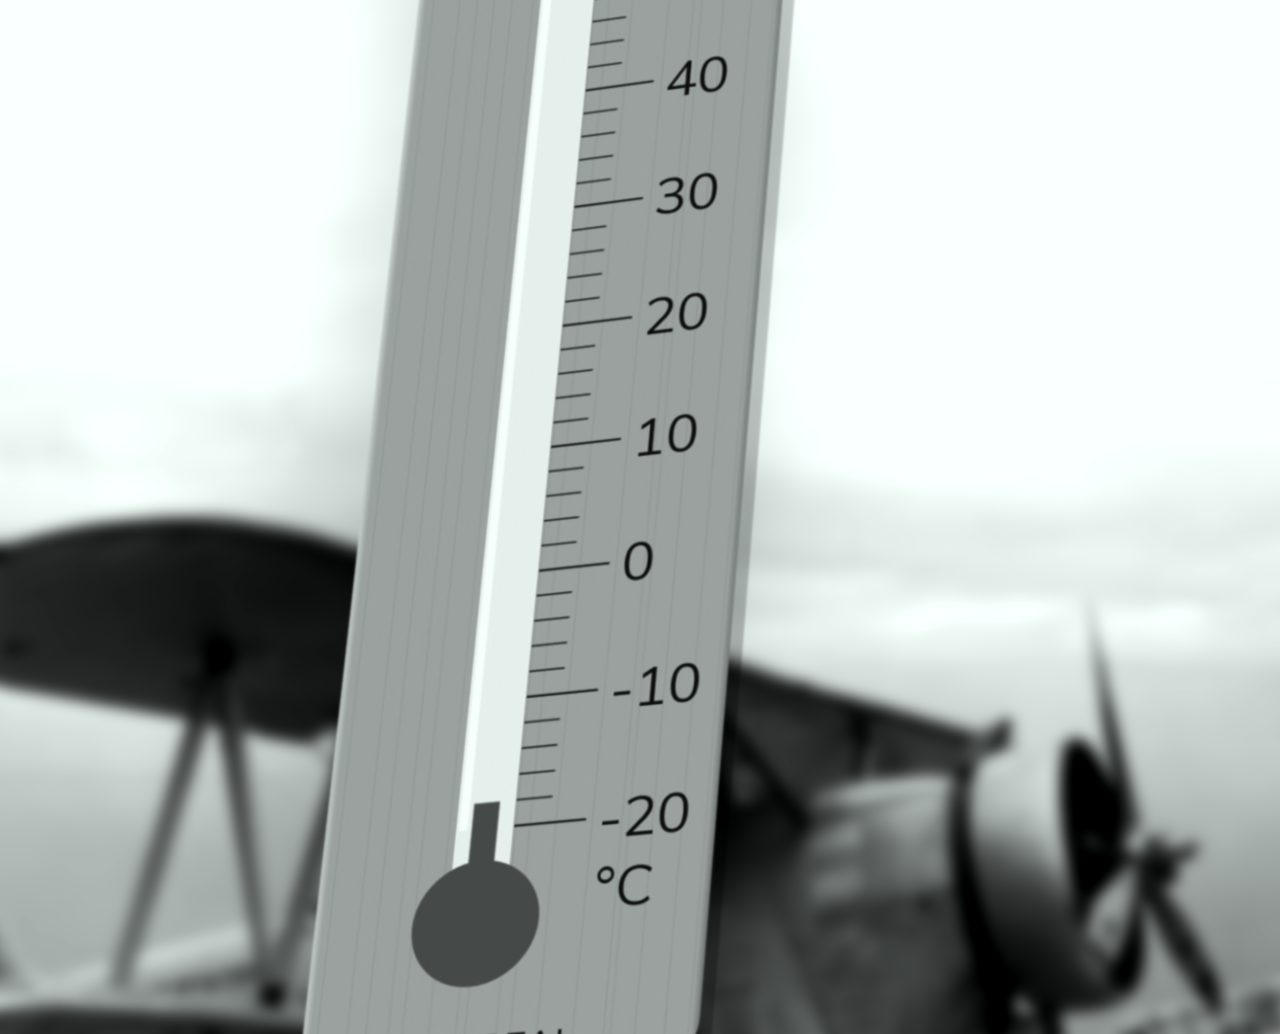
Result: -18
